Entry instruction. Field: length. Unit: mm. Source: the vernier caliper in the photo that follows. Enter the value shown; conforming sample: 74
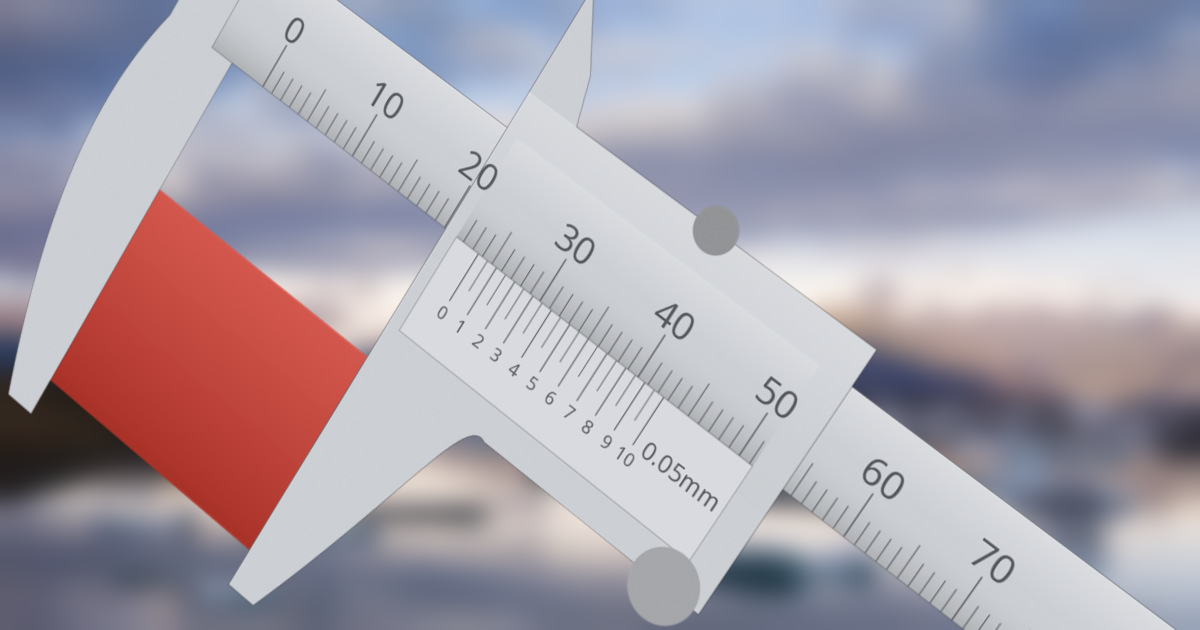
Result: 23.6
